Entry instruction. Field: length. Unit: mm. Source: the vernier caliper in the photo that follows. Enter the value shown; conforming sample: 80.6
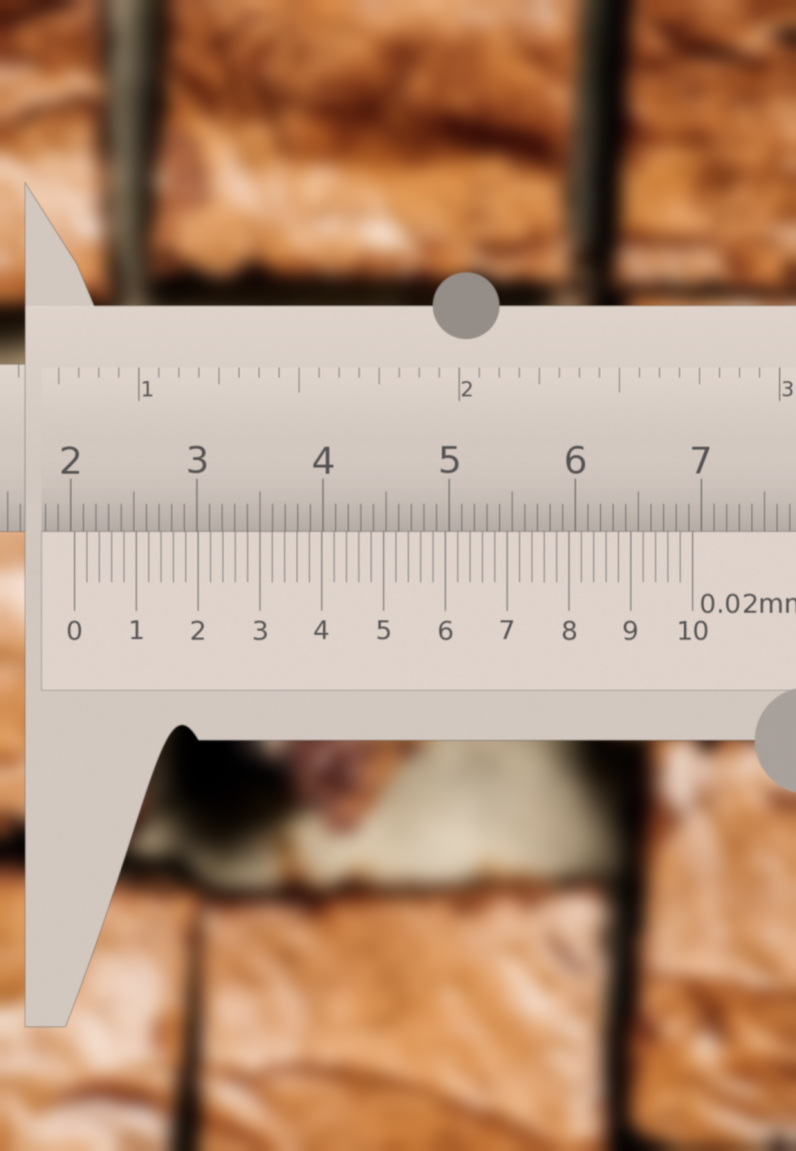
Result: 20.3
